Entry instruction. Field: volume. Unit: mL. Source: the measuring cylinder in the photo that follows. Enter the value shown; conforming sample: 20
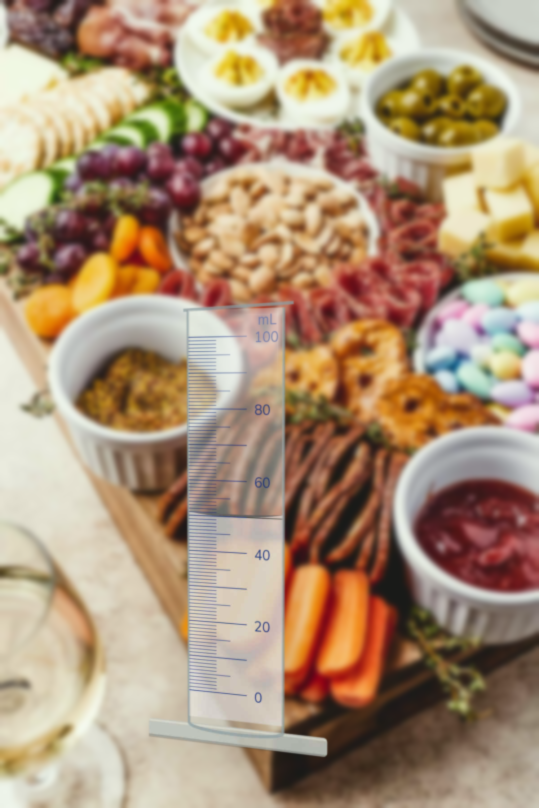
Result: 50
